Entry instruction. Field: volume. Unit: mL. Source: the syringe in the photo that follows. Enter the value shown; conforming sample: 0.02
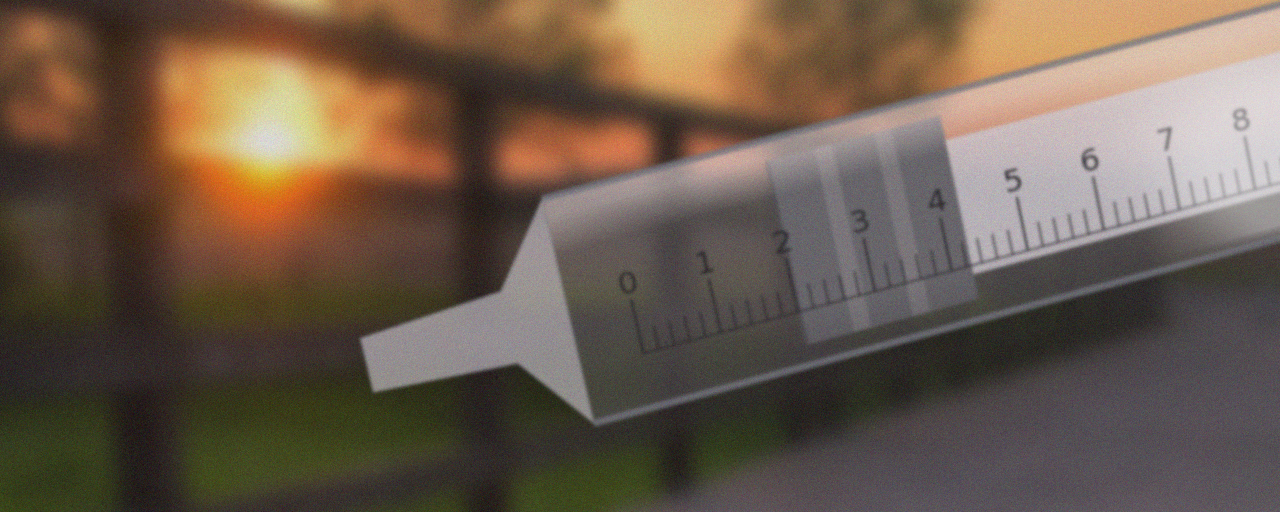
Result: 2
